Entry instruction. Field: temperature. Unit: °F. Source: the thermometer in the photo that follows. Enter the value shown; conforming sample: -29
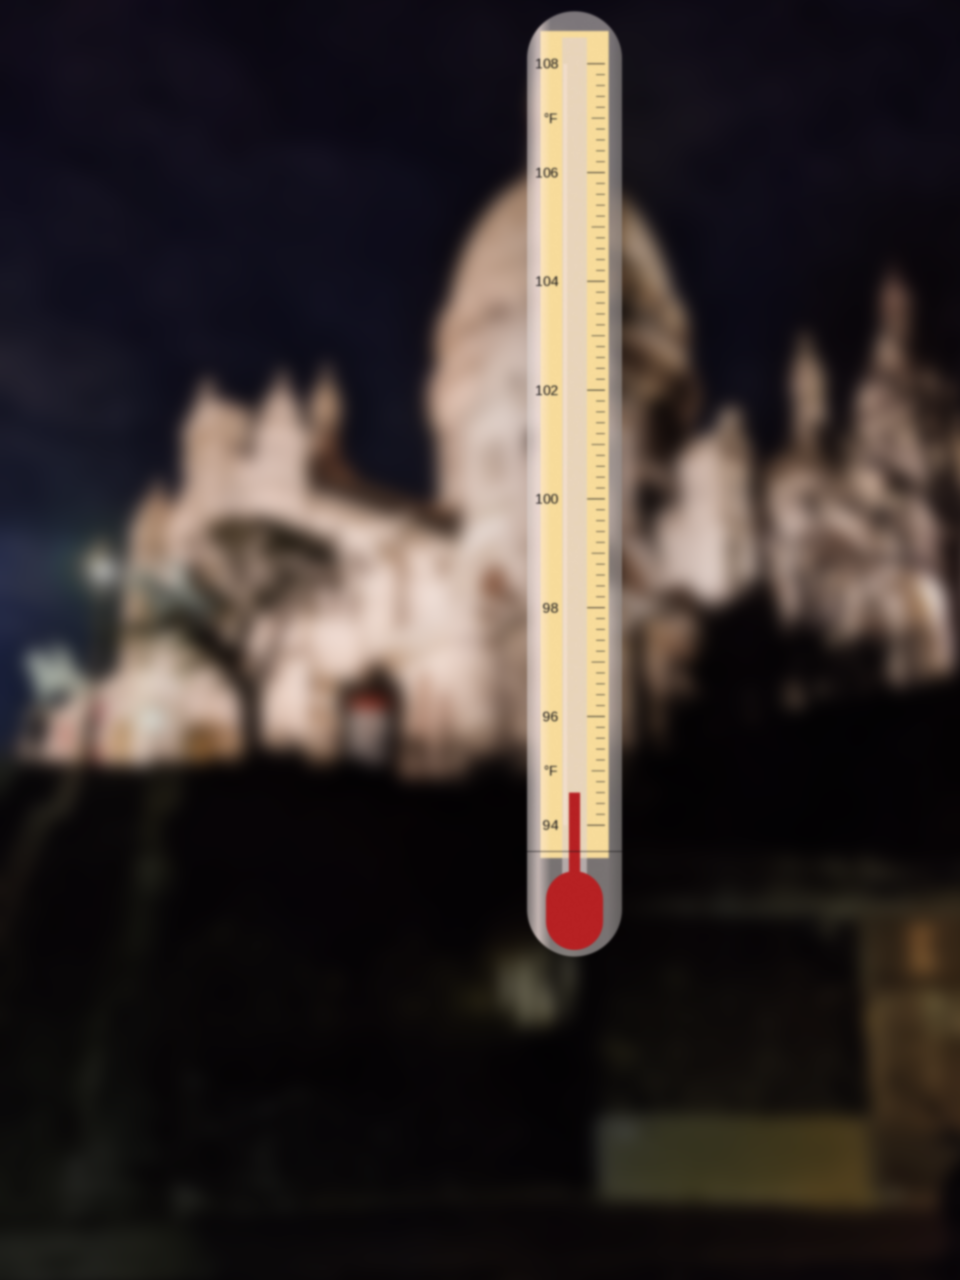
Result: 94.6
